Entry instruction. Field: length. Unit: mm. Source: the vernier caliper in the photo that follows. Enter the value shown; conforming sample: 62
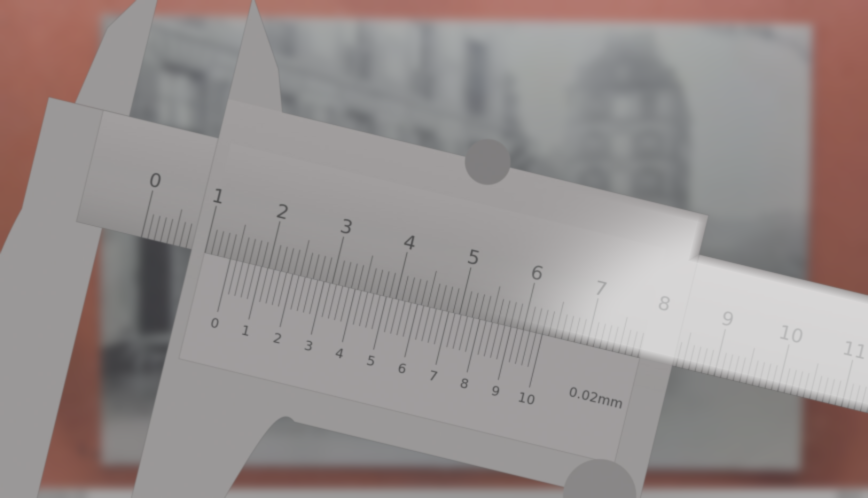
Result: 14.0
